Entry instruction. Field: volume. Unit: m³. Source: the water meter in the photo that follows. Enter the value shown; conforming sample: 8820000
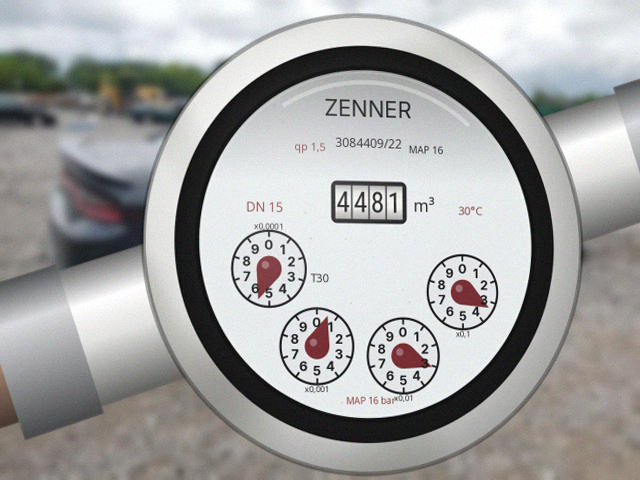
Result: 4481.3305
